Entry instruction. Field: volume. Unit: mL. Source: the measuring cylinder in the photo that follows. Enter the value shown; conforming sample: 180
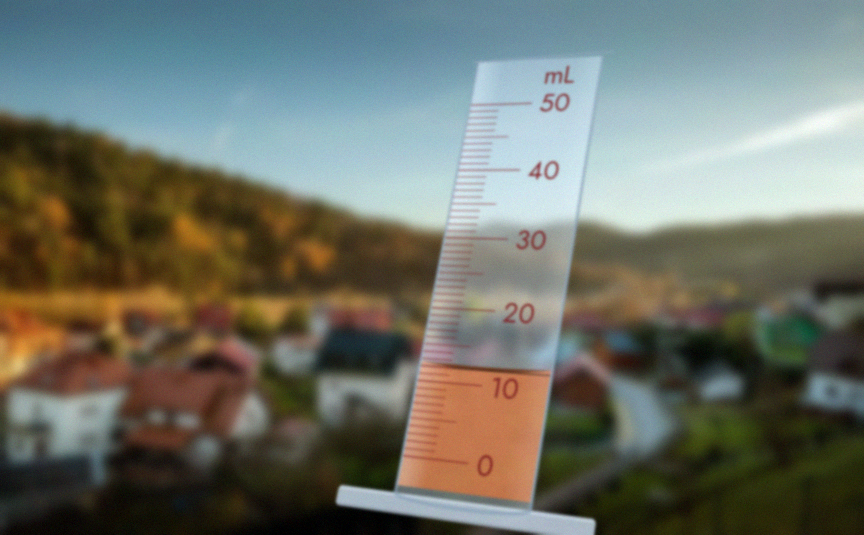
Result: 12
